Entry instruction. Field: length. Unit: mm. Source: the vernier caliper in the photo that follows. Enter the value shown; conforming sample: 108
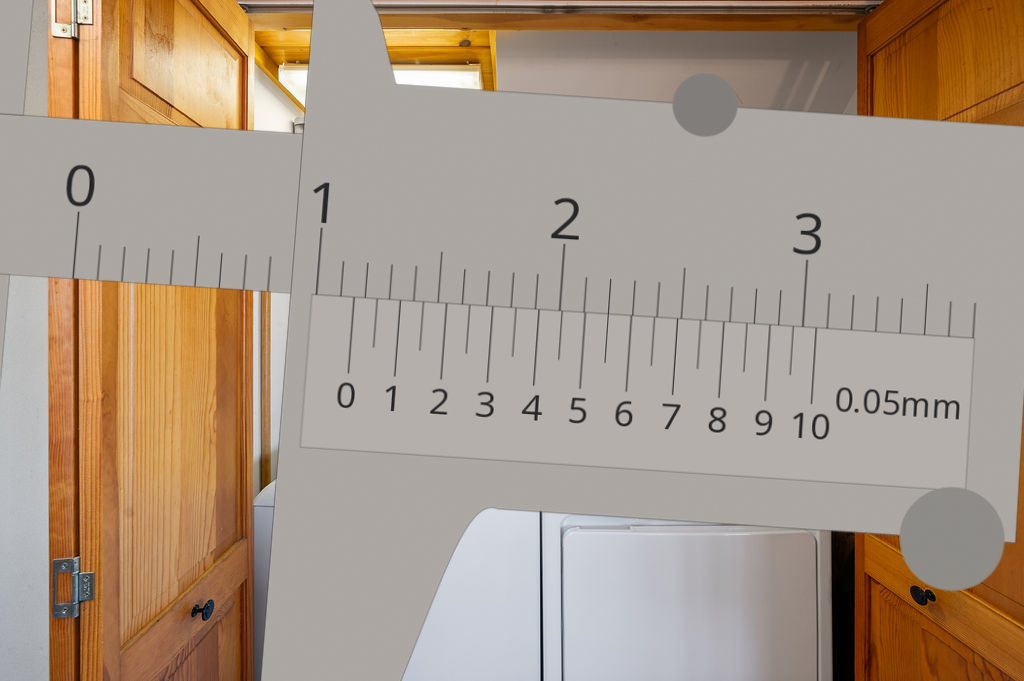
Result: 11.55
